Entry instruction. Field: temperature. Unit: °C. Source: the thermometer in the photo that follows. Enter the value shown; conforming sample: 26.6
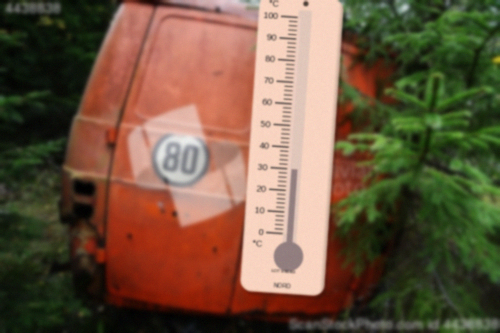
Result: 30
